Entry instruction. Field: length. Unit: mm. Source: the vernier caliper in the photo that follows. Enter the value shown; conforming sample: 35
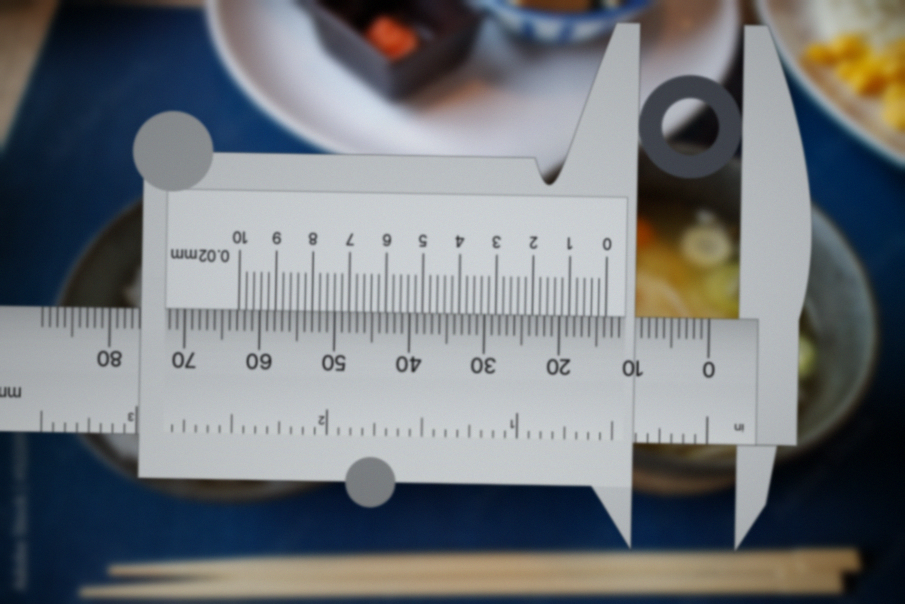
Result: 13.8
